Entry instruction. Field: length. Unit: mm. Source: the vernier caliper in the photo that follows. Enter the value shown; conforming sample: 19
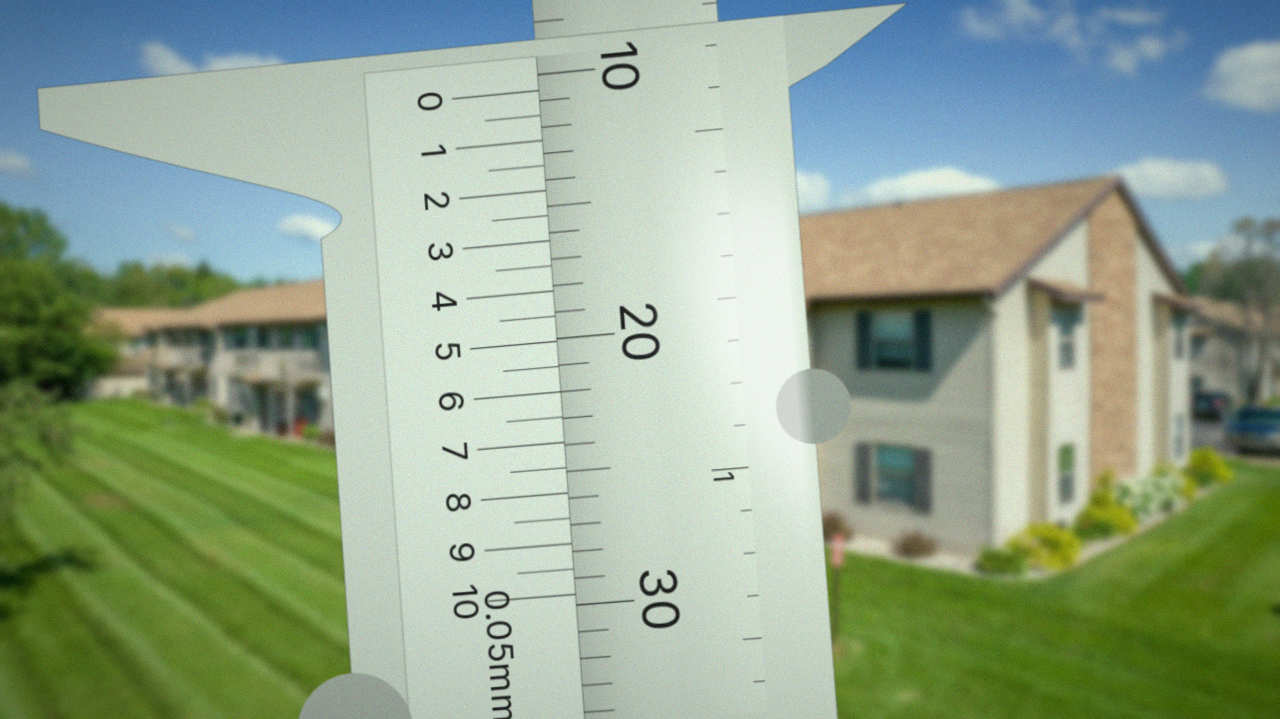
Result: 10.60
